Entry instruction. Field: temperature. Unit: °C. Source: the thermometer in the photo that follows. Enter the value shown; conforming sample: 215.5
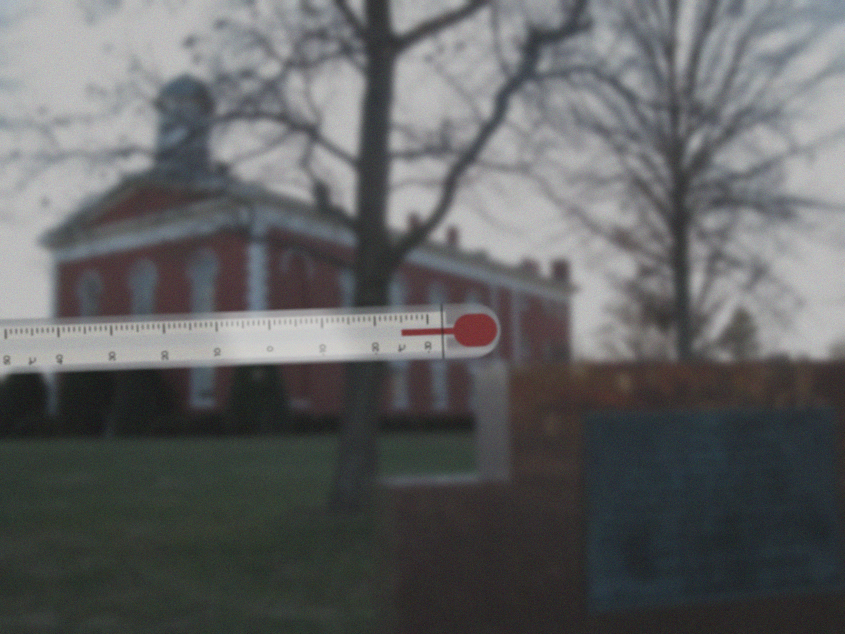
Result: -25
